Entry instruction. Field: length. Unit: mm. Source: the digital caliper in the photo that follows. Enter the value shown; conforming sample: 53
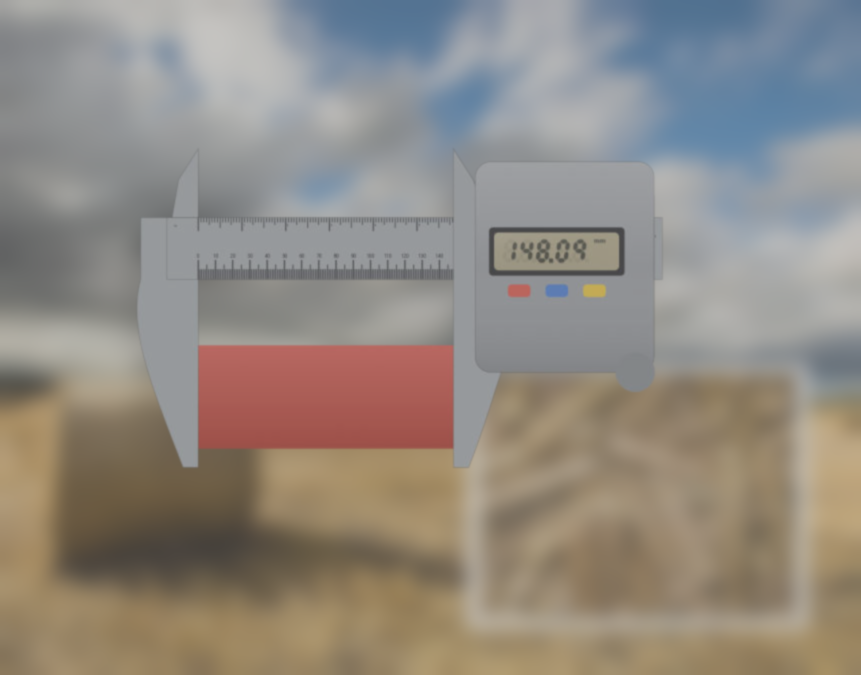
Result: 148.09
